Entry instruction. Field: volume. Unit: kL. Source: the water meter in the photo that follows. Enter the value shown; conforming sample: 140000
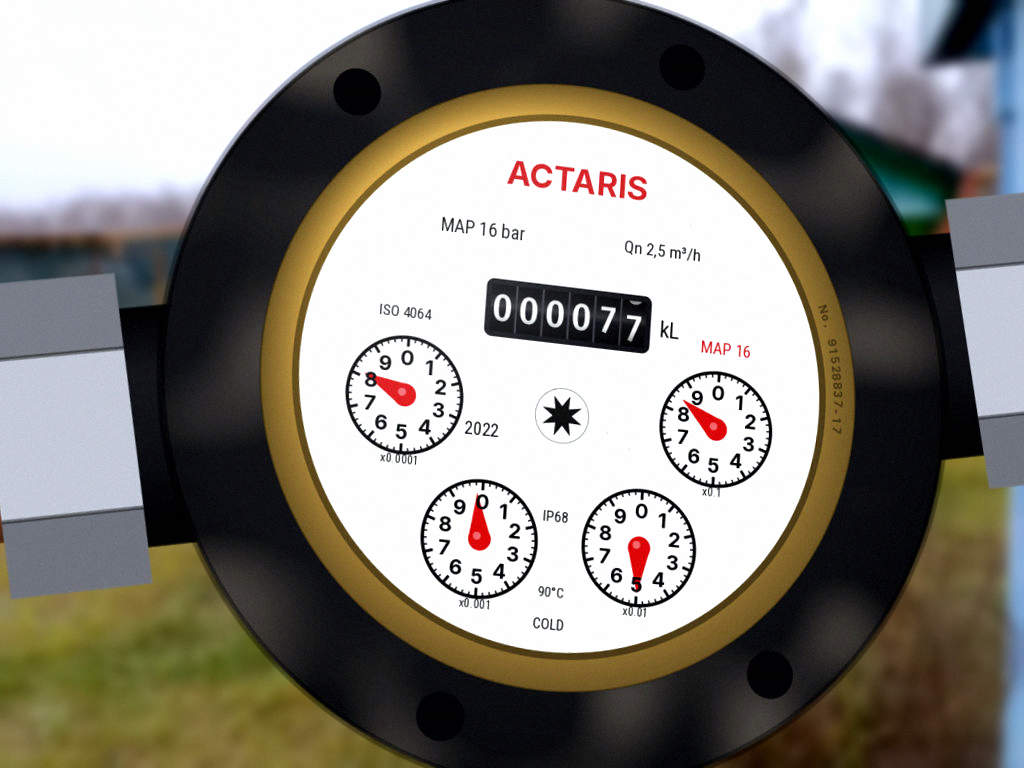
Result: 76.8498
